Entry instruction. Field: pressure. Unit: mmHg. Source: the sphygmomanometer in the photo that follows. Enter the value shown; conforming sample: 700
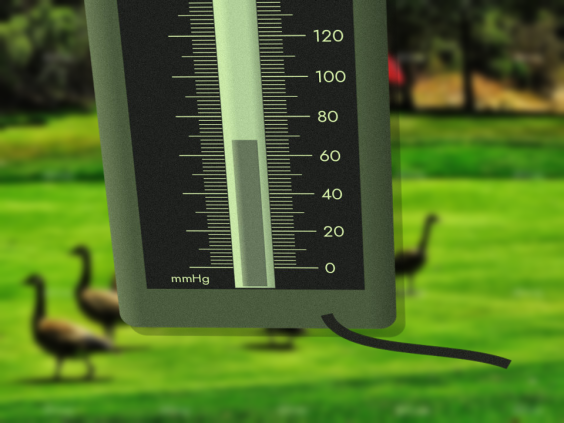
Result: 68
